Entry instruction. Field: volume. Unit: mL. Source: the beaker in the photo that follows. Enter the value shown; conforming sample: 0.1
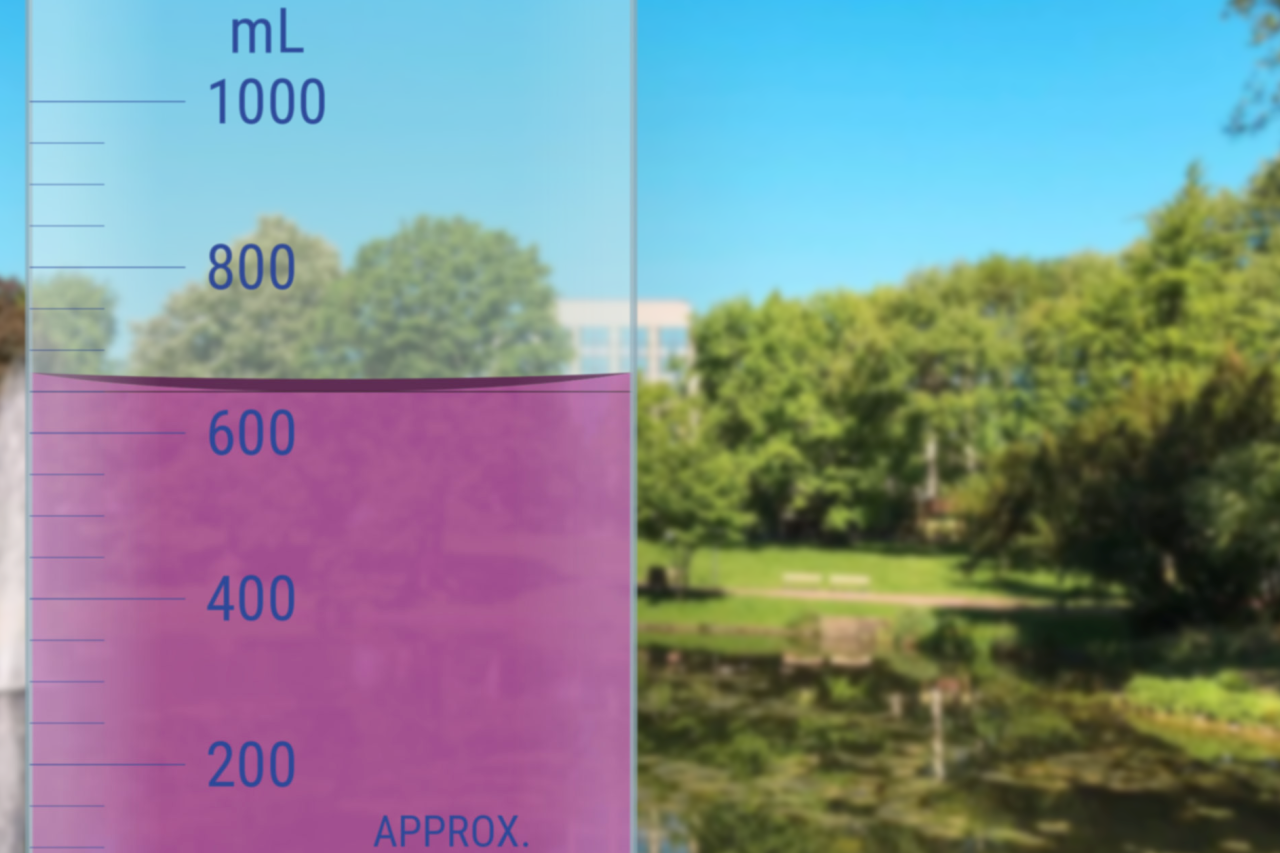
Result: 650
